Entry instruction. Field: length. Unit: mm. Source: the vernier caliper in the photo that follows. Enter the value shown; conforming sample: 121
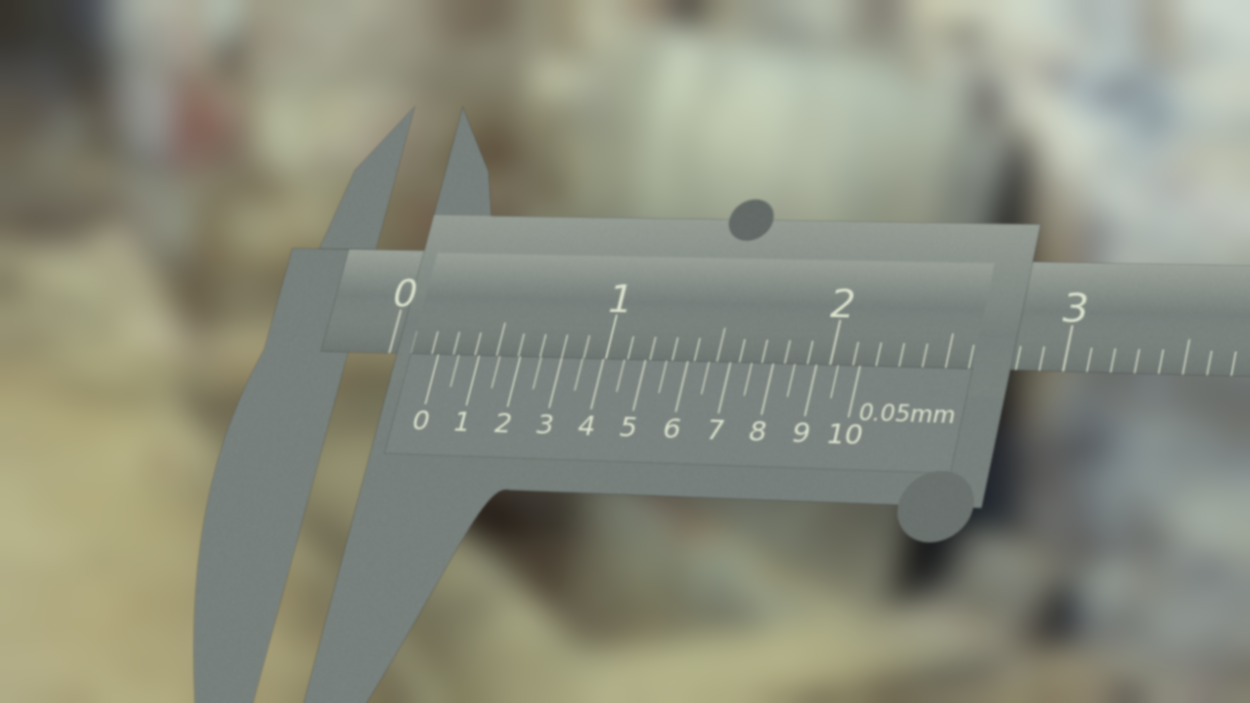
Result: 2.3
